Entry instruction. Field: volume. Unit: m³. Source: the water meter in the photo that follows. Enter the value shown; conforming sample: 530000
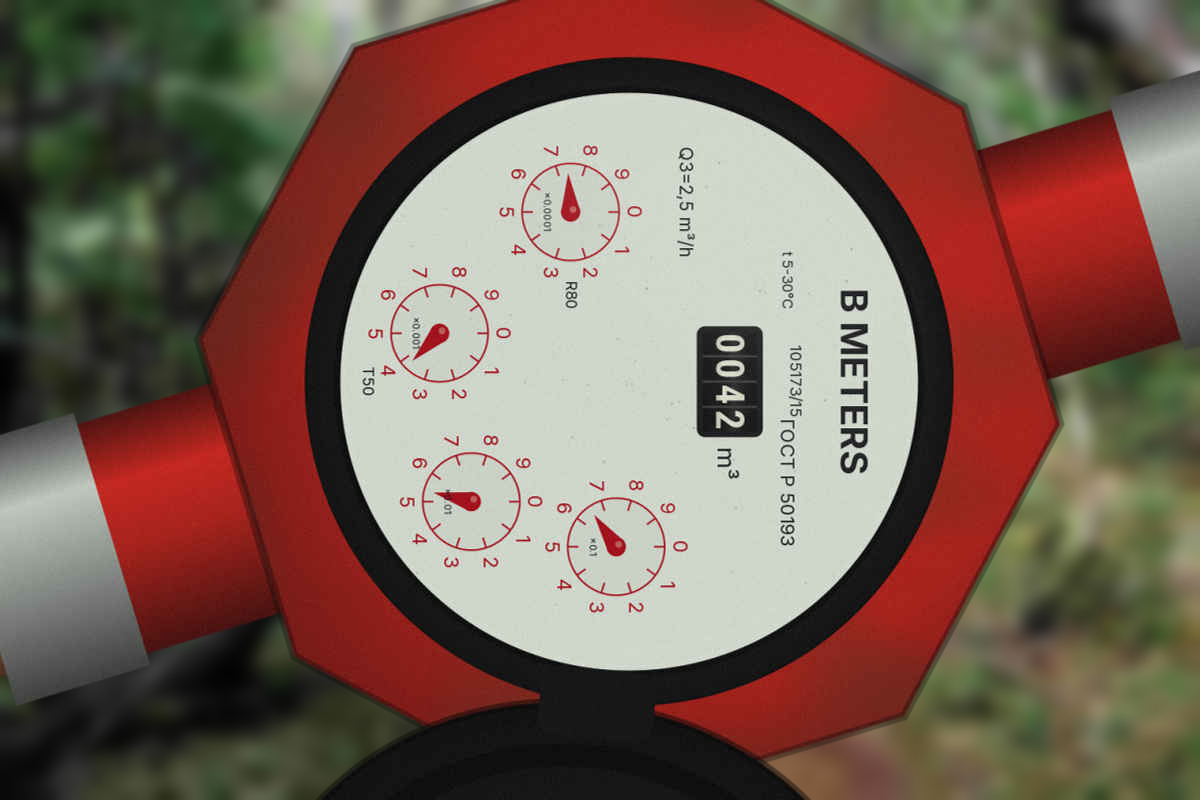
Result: 42.6537
